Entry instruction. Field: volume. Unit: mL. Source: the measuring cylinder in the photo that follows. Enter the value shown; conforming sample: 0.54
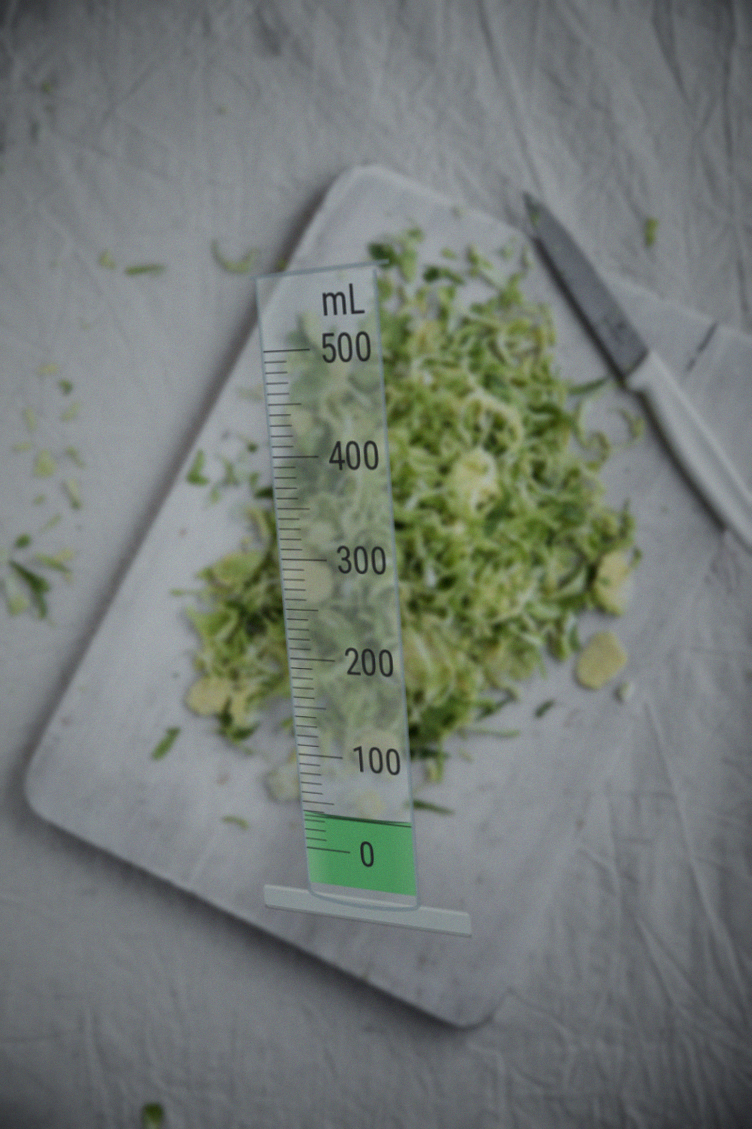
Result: 35
